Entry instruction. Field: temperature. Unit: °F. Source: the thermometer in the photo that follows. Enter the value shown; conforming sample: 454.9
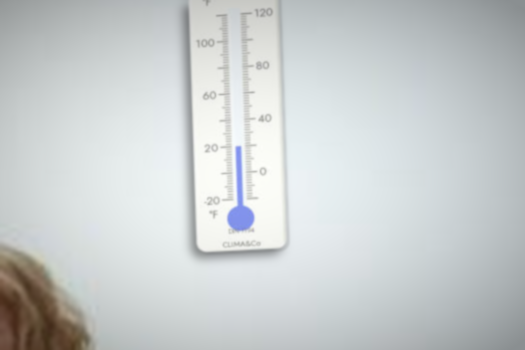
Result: 20
